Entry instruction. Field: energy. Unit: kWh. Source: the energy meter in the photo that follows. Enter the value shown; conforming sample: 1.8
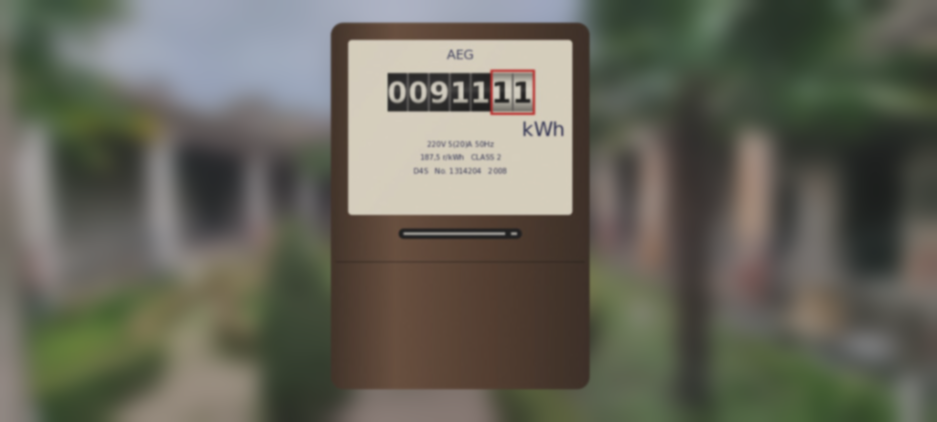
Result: 911.11
